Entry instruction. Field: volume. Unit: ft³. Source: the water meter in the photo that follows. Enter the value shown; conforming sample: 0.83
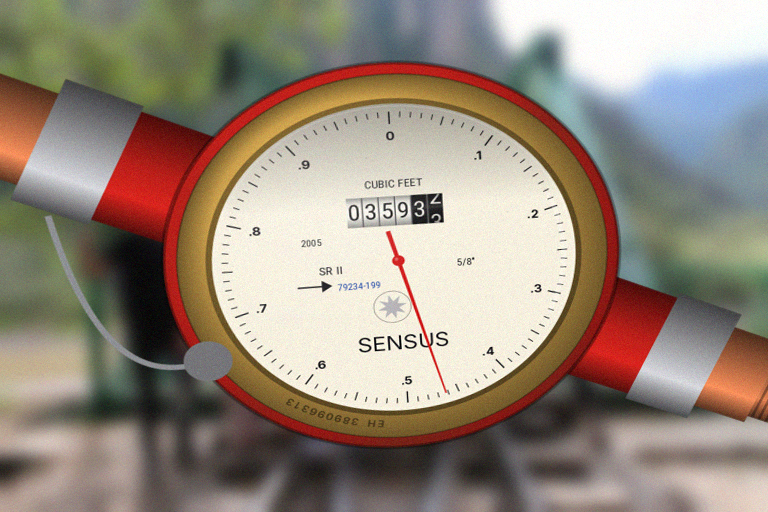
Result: 35932.46
